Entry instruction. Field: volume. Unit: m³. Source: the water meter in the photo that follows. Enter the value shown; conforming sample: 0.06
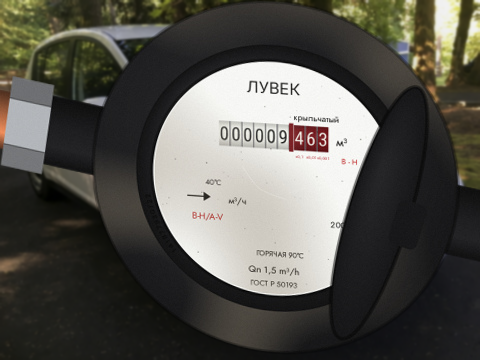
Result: 9.463
